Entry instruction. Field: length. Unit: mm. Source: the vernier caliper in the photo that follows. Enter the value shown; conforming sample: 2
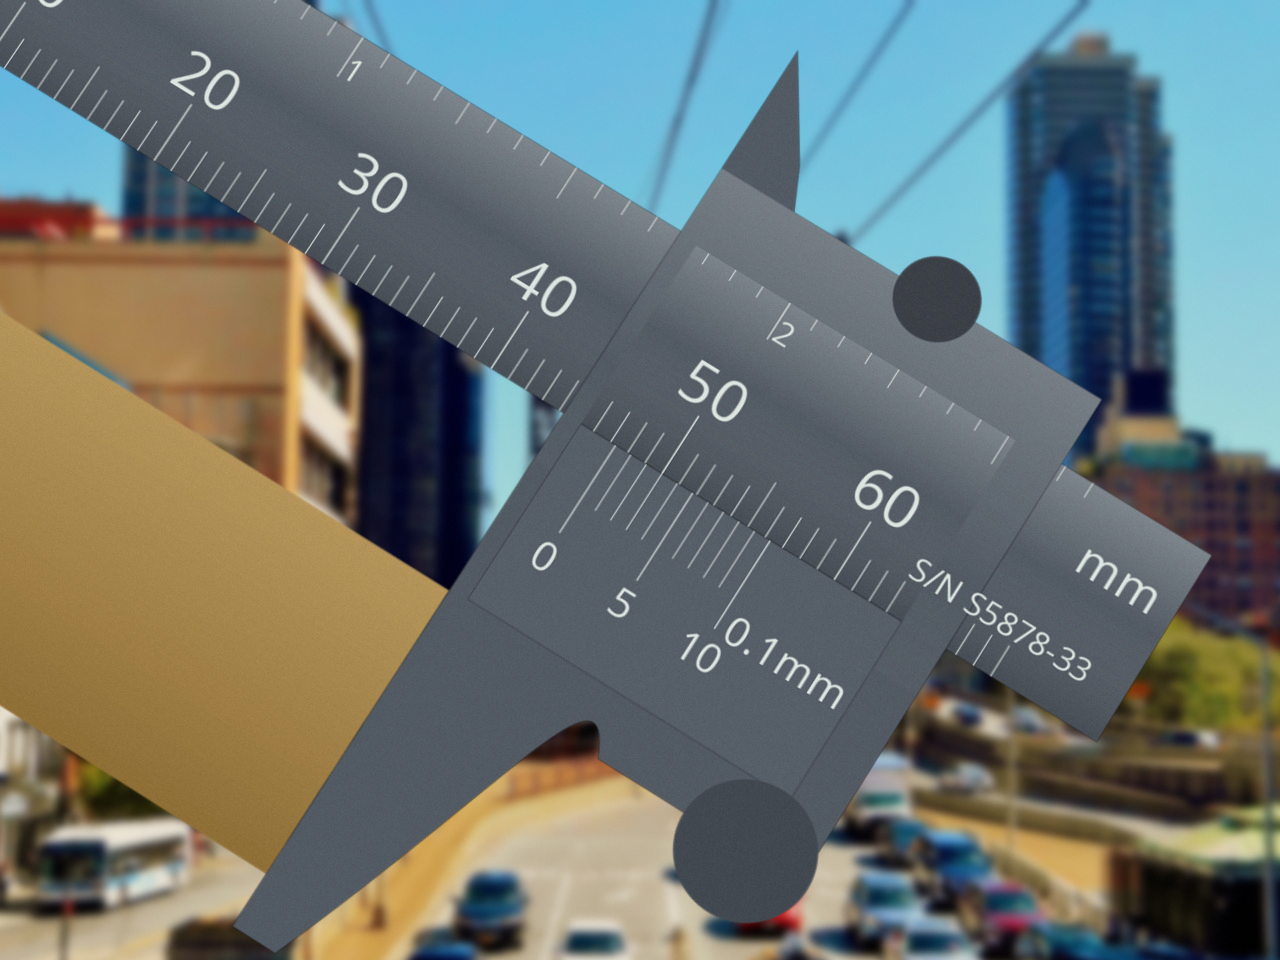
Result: 47.3
